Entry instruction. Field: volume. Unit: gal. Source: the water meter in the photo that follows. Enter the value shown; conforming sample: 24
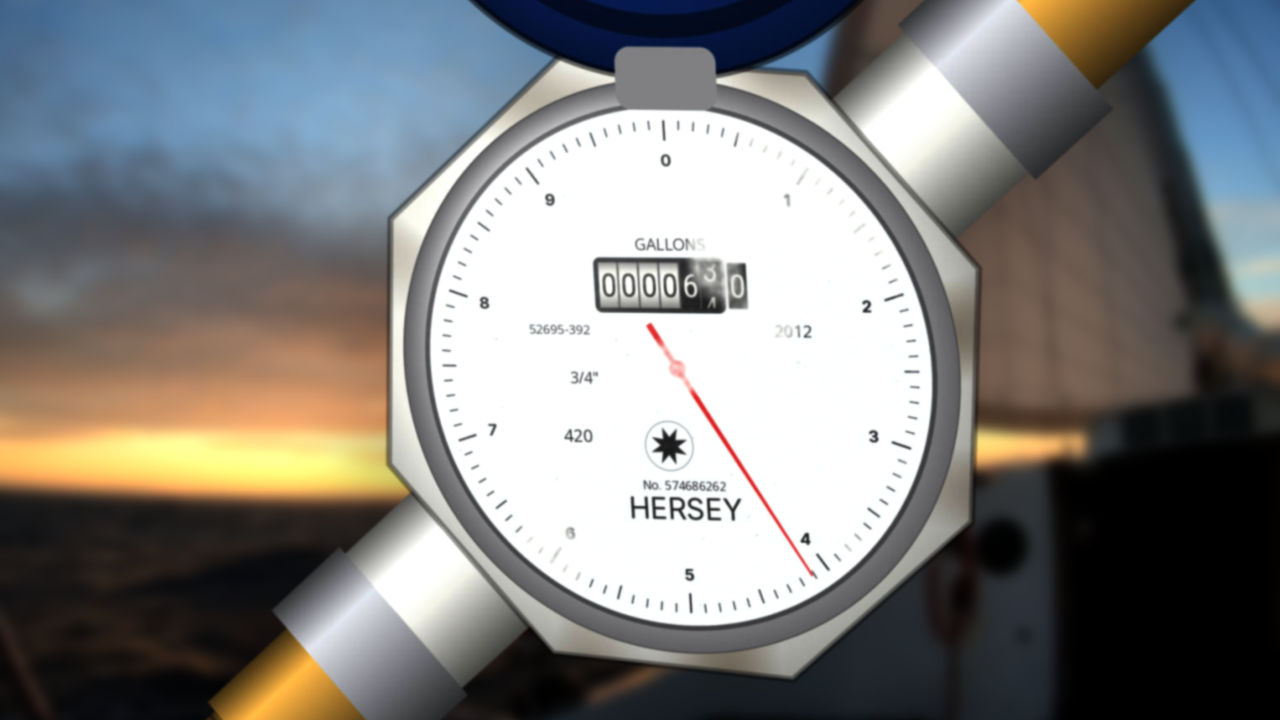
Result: 634.1
